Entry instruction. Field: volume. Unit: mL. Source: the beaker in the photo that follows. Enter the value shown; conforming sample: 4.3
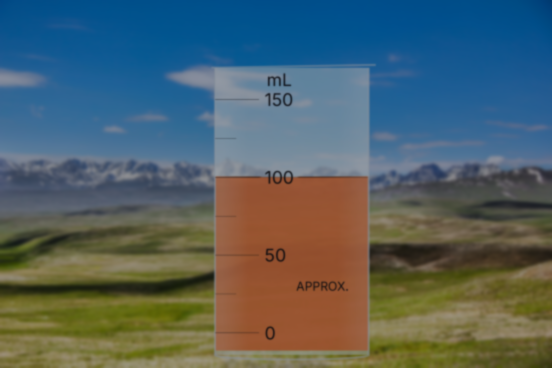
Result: 100
